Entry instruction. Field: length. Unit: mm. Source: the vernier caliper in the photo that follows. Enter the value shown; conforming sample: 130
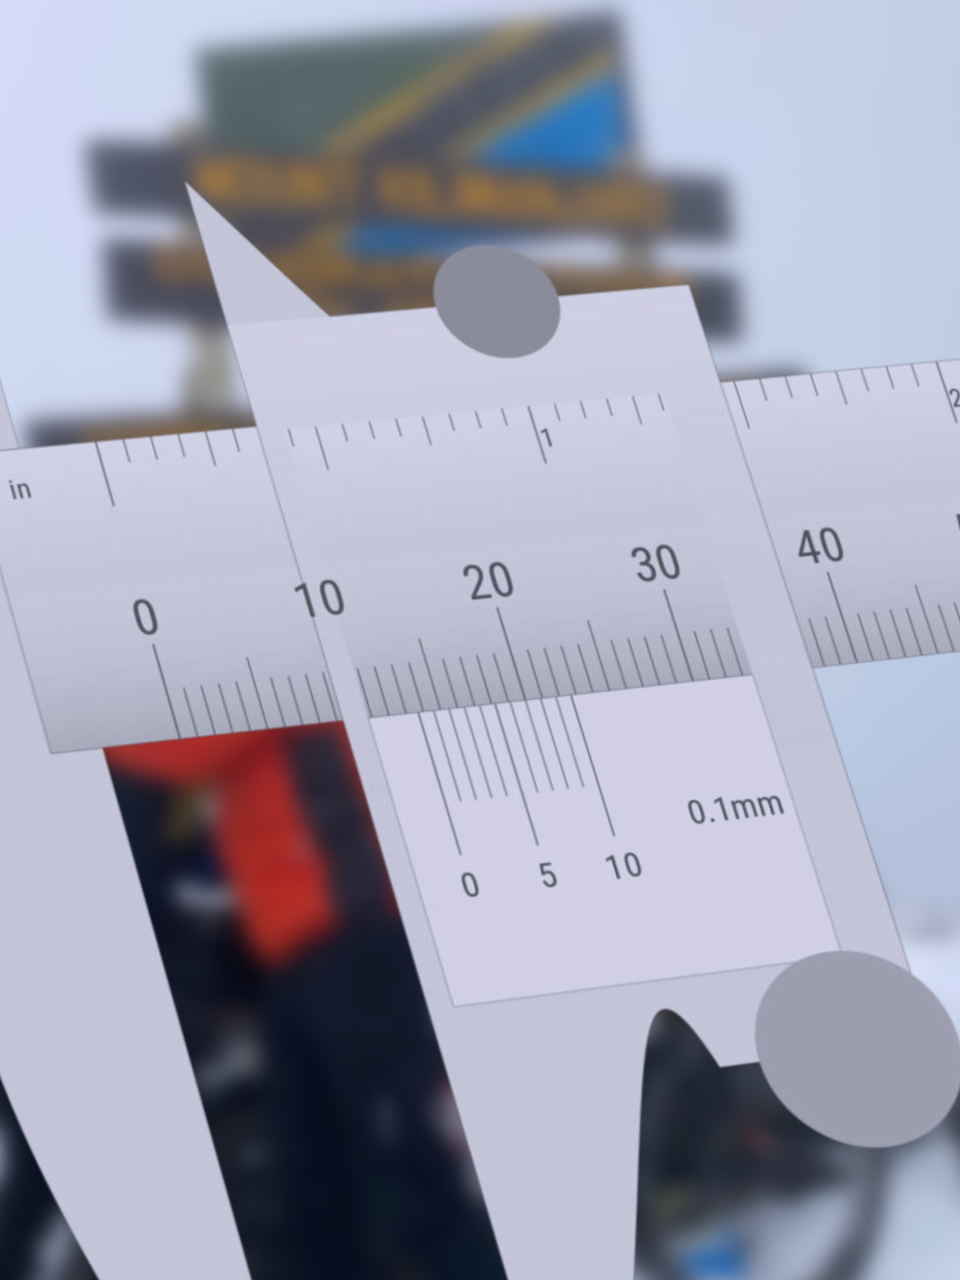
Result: 13.7
